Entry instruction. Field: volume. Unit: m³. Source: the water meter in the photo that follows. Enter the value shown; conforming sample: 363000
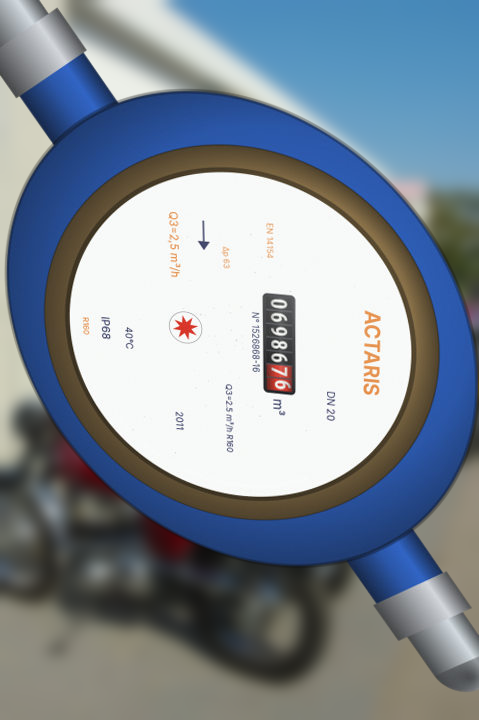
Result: 6986.76
